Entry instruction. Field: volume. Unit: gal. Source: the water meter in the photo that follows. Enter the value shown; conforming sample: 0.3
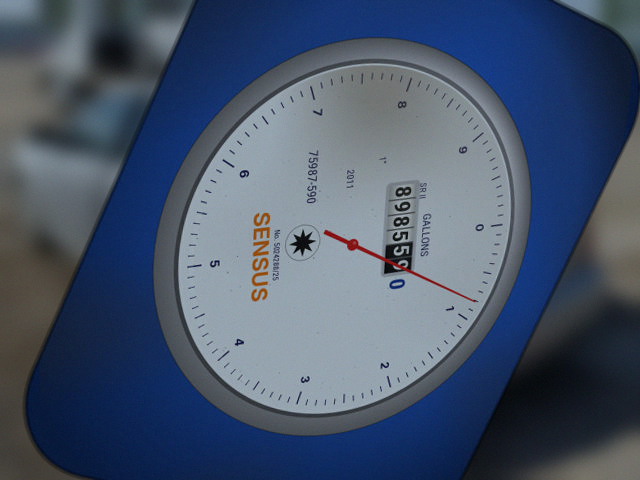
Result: 8985590.8
